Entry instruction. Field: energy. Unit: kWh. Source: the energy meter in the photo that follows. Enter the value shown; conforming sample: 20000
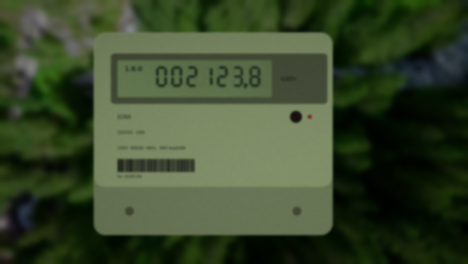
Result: 2123.8
